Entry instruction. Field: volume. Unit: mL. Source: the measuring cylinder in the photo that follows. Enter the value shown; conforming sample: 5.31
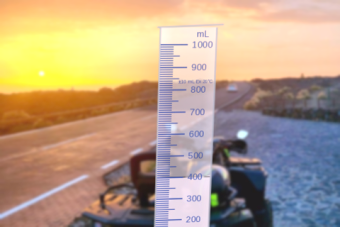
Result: 400
